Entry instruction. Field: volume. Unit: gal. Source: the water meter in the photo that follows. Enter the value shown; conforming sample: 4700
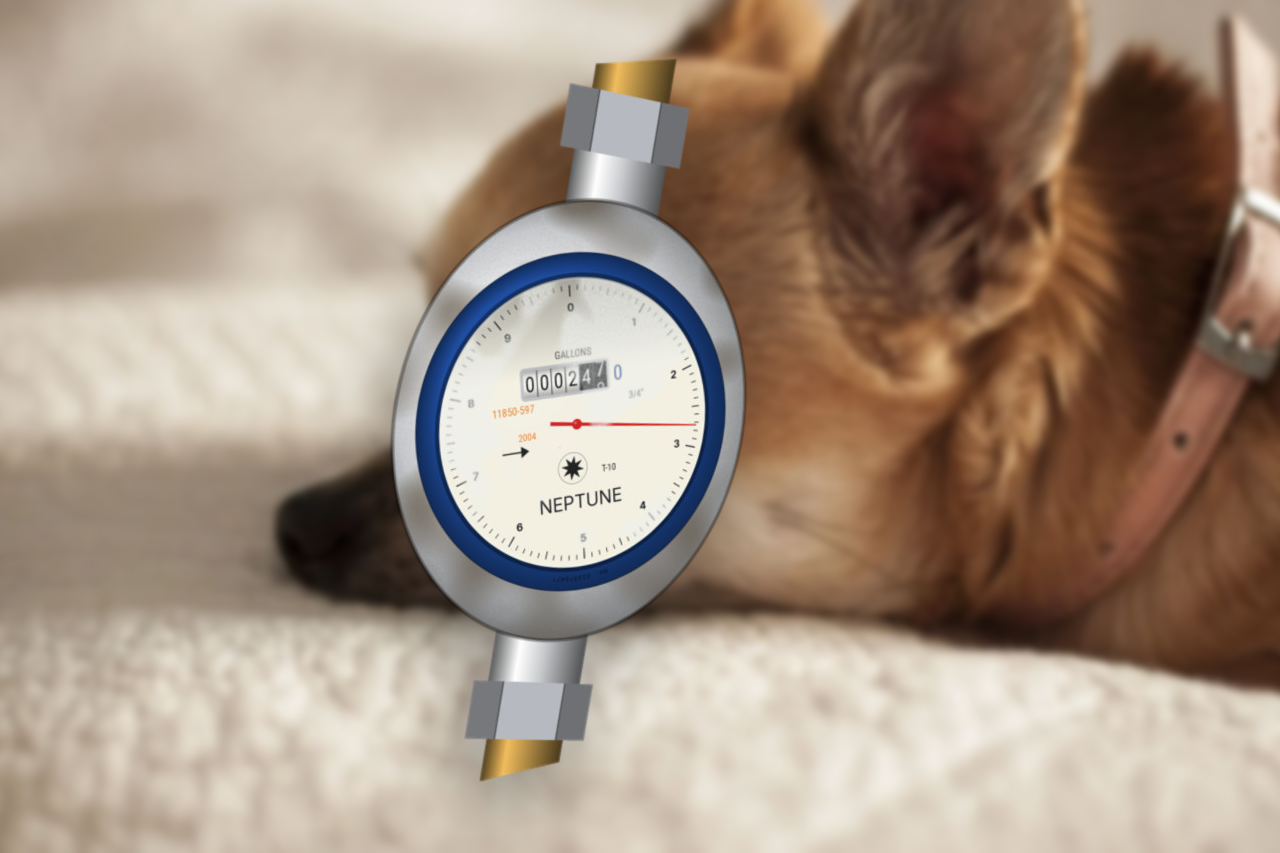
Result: 2472.7
